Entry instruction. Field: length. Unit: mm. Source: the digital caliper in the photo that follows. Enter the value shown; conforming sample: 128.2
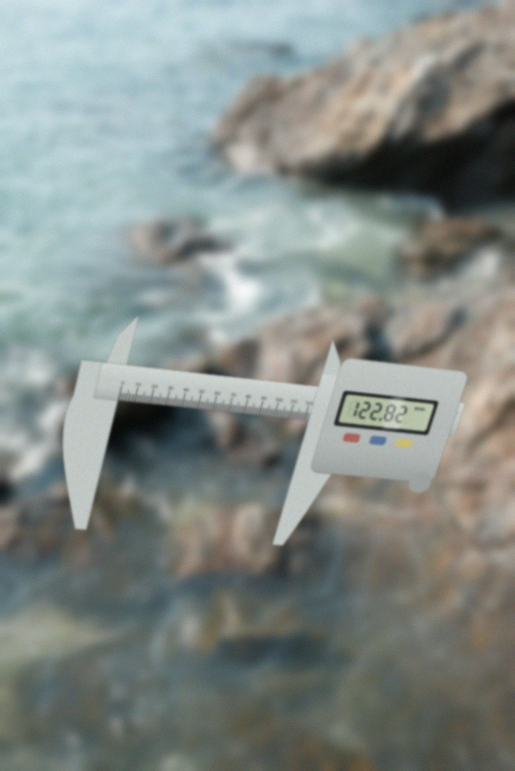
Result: 122.82
